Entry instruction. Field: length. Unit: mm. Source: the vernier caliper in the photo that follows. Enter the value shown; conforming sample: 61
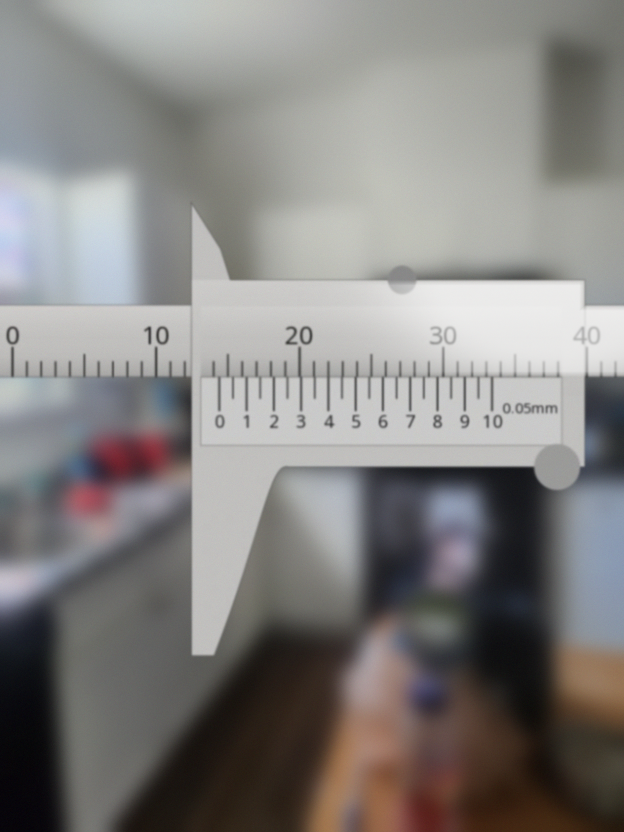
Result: 14.4
